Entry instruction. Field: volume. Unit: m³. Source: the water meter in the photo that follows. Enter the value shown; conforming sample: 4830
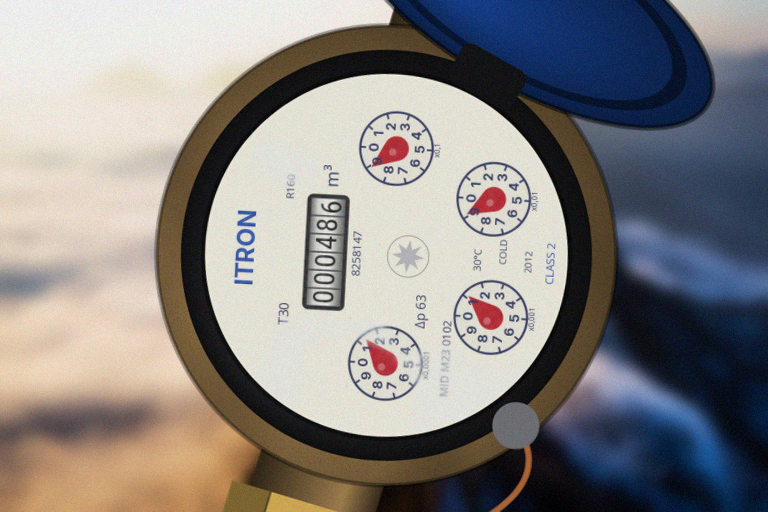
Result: 485.8911
